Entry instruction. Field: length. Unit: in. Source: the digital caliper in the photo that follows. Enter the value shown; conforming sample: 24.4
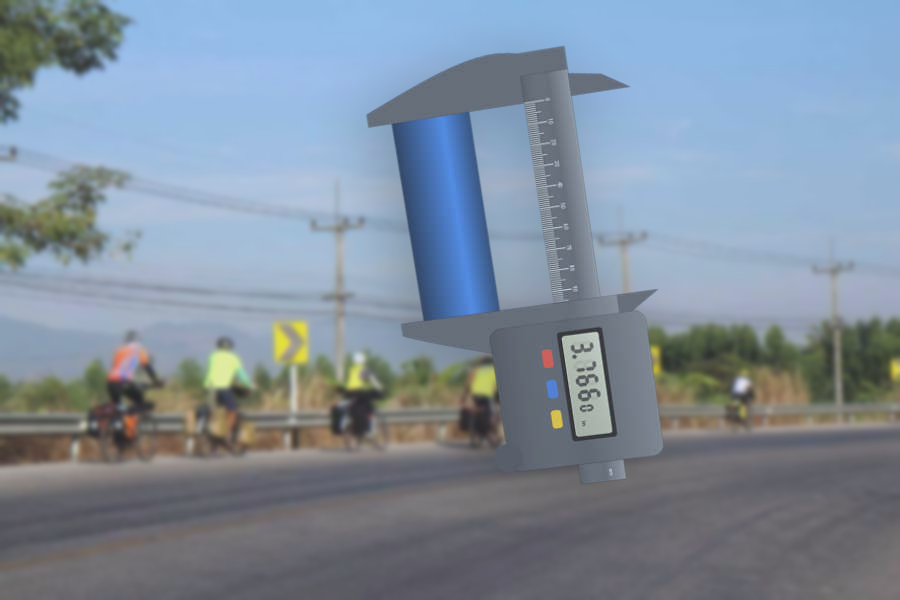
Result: 3.7660
